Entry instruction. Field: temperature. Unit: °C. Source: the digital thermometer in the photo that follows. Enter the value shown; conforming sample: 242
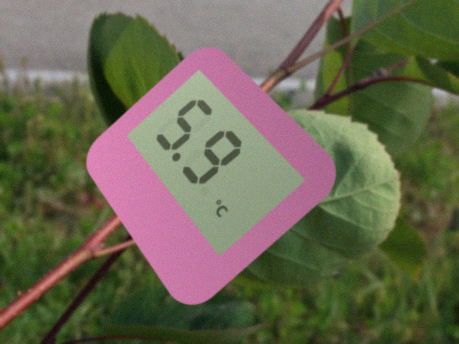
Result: 5.9
